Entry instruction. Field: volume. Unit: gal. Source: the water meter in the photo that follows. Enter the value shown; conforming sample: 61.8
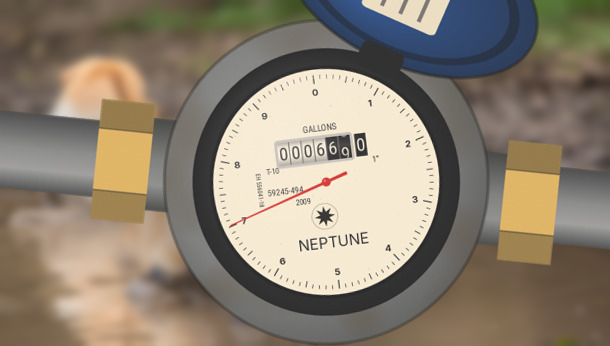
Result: 6687.0
